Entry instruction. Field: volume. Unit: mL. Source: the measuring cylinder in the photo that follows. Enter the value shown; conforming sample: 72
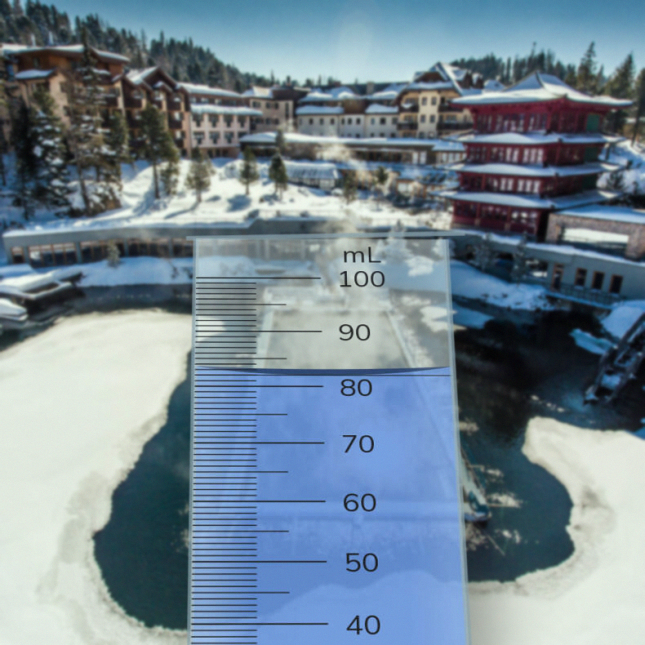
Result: 82
